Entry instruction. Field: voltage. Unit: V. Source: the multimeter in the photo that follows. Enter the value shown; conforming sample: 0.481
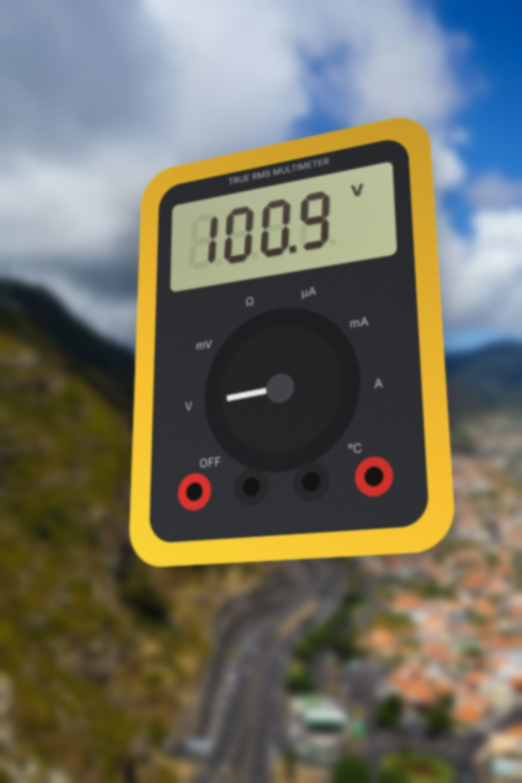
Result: 100.9
